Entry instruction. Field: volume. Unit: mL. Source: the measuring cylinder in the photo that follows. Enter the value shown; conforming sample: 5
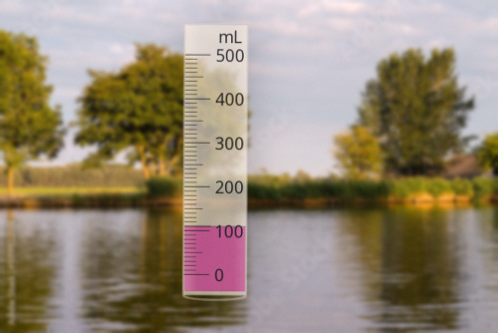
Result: 110
